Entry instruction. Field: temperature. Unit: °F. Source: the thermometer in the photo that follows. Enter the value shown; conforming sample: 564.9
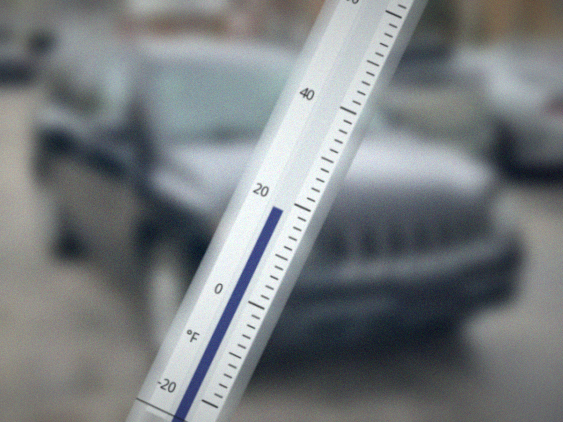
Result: 18
